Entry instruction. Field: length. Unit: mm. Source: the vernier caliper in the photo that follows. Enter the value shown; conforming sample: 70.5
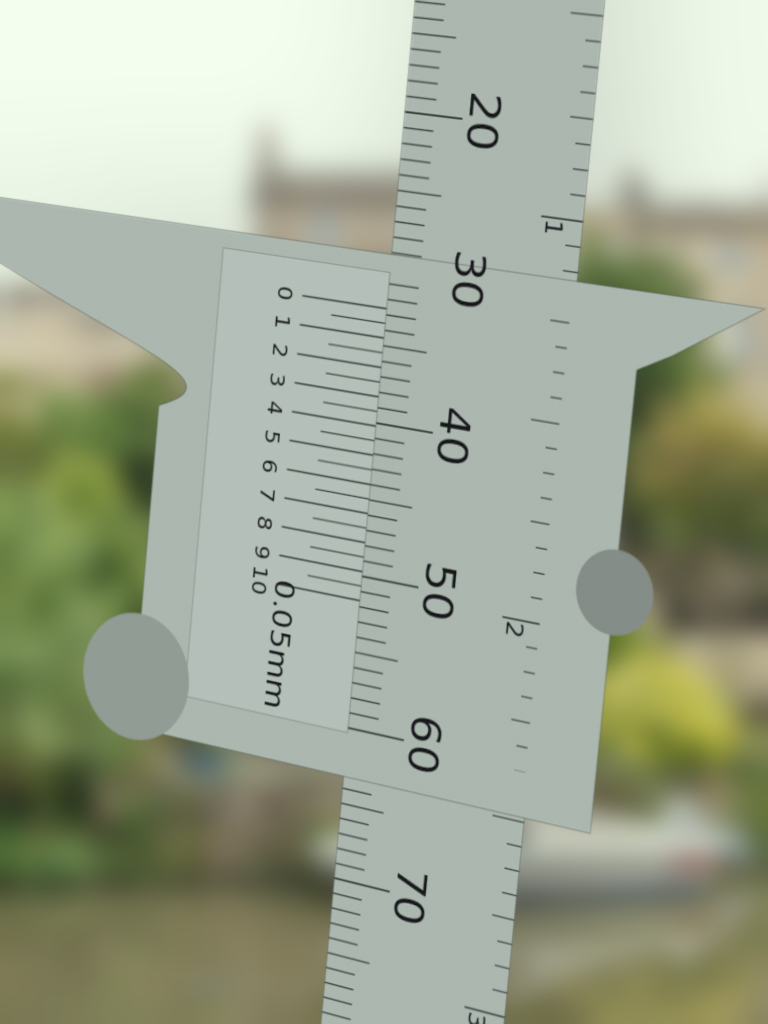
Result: 32.6
